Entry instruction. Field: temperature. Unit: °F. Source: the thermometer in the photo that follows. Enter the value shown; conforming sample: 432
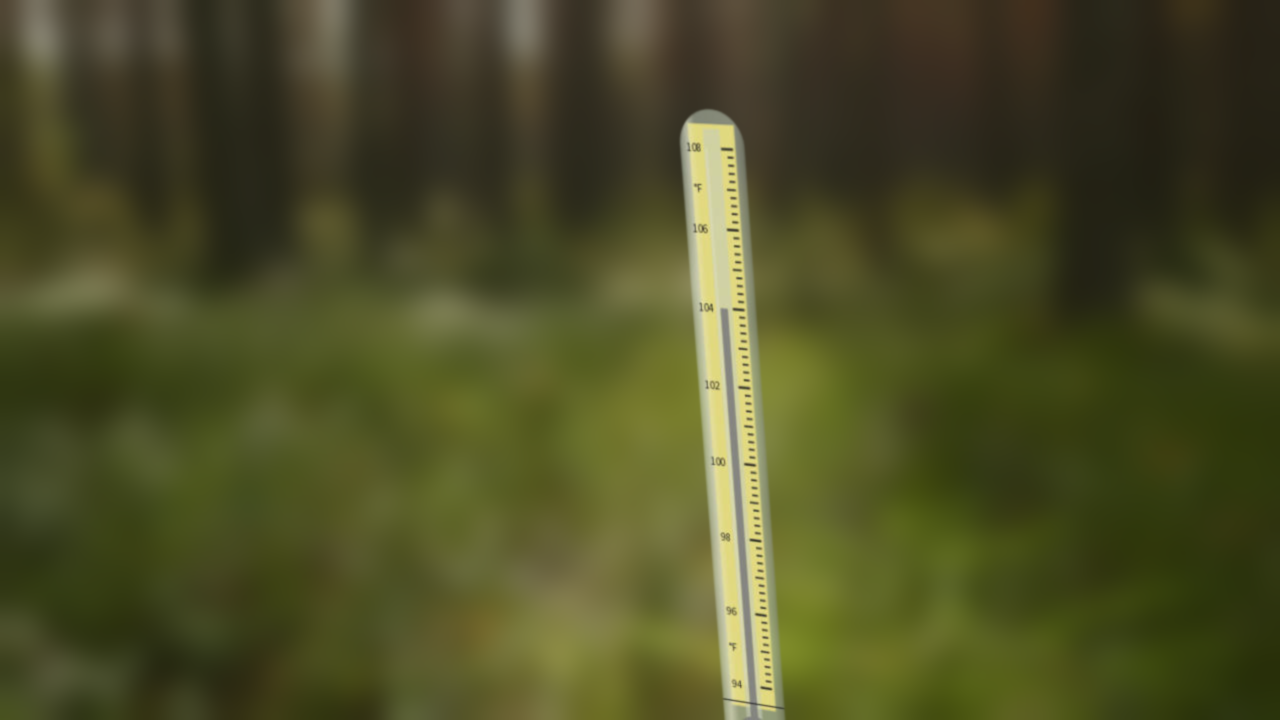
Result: 104
